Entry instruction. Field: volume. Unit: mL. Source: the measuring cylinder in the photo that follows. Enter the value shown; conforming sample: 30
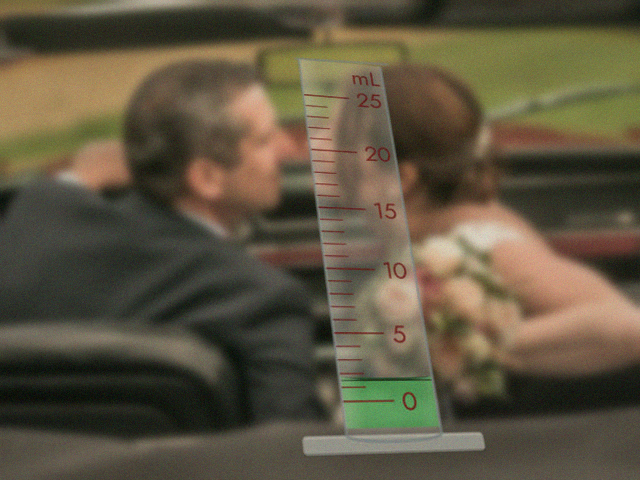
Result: 1.5
